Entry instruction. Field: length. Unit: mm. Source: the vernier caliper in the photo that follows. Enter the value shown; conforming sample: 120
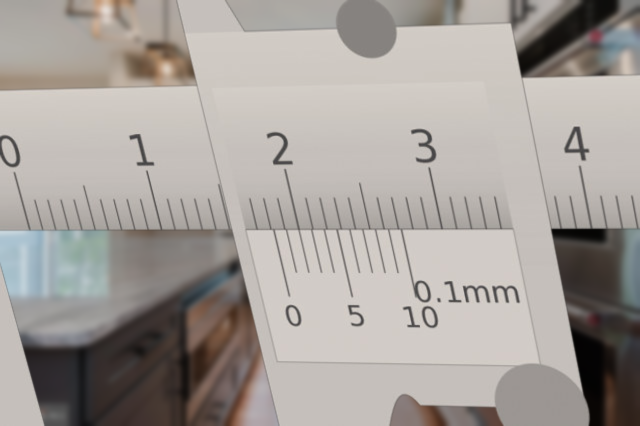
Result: 18.2
